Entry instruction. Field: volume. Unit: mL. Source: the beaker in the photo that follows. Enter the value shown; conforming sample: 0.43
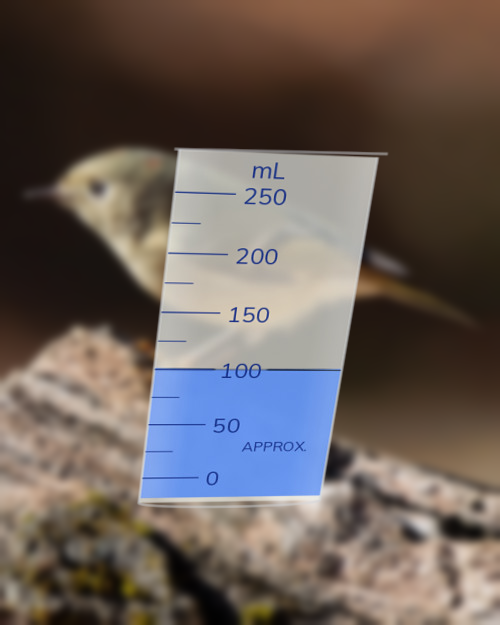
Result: 100
